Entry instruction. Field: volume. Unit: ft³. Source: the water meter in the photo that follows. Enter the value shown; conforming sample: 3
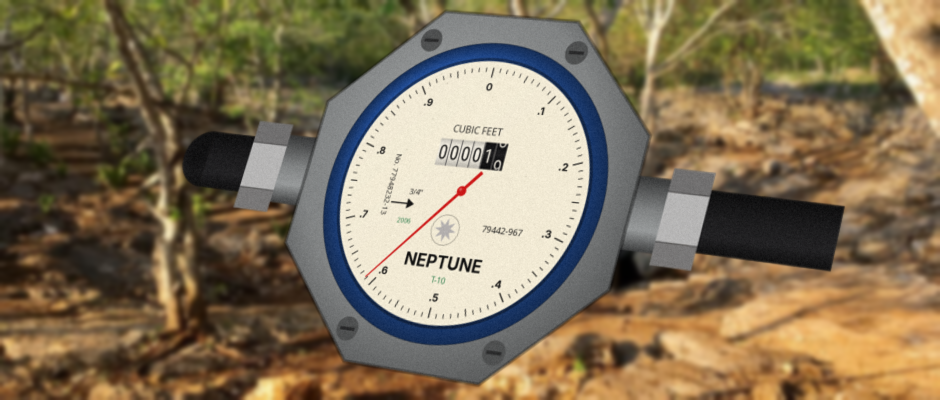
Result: 18.61
